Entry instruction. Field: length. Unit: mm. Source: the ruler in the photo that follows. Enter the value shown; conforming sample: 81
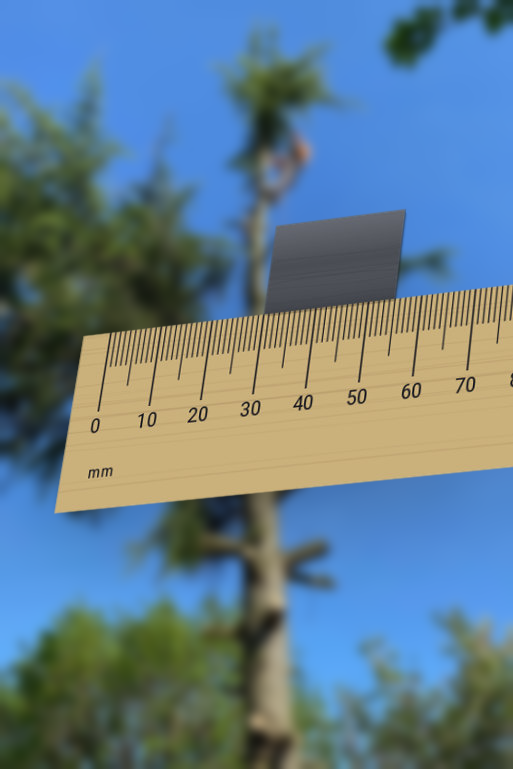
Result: 25
